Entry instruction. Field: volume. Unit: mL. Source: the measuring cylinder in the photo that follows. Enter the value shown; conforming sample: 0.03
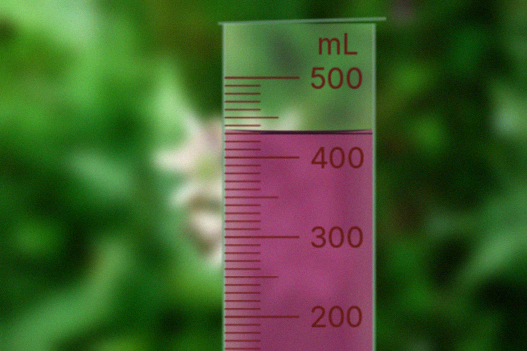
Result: 430
